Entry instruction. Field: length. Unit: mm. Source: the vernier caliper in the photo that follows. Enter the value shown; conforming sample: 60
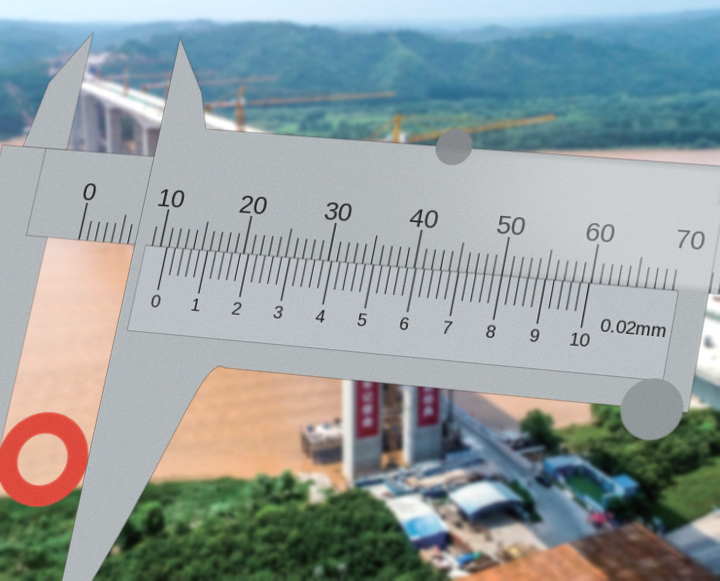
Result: 10.8
